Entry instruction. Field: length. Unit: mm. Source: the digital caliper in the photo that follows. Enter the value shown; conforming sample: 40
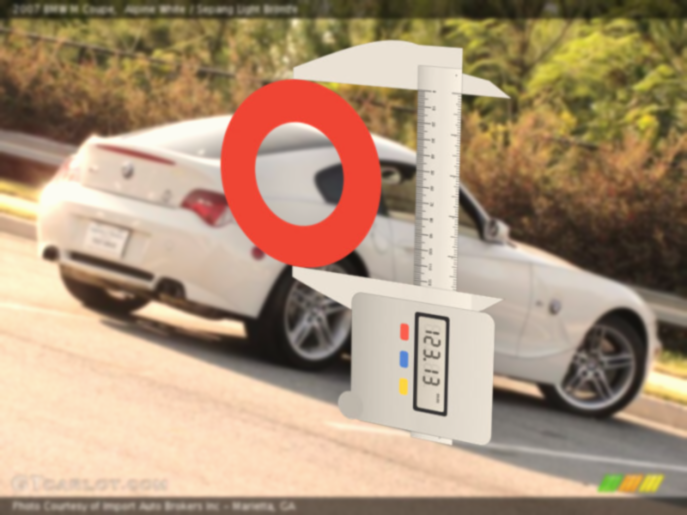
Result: 123.13
